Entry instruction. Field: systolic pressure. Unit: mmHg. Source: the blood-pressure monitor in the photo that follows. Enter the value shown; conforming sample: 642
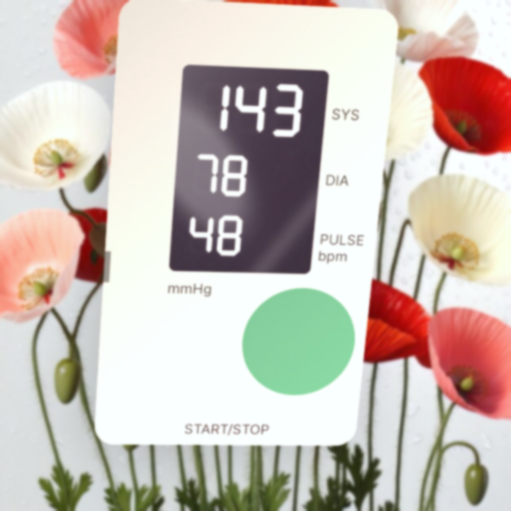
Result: 143
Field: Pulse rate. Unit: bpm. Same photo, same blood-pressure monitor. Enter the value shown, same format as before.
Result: 48
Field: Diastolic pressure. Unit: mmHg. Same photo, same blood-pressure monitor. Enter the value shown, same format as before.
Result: 78
